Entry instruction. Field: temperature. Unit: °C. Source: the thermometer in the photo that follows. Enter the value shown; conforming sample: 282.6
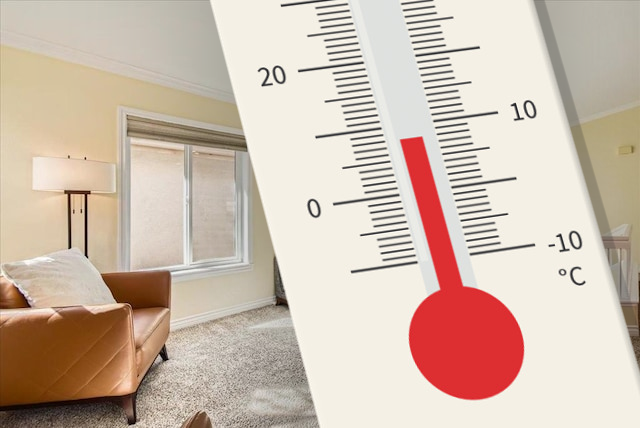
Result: 8
